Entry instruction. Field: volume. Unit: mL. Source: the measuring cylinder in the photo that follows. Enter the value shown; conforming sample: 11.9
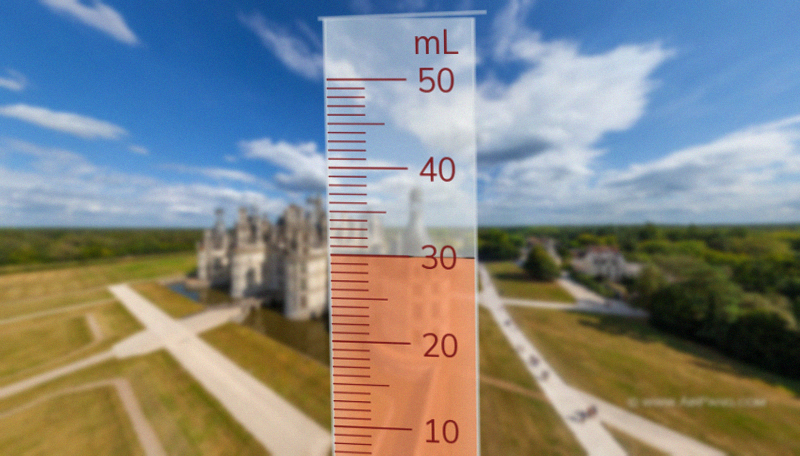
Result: 30
